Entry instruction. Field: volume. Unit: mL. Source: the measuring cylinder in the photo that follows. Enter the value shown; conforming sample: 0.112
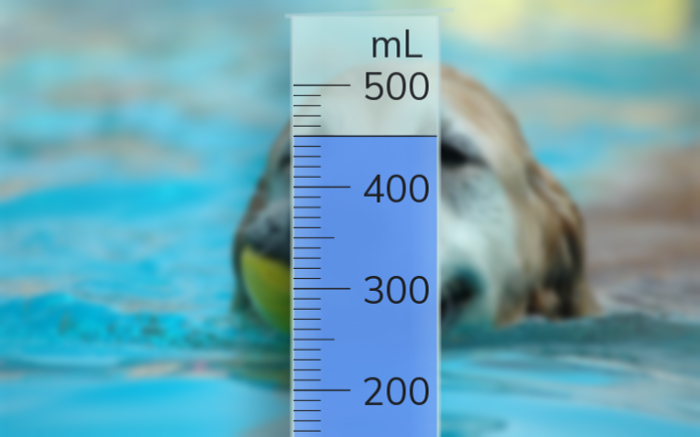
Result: 450
